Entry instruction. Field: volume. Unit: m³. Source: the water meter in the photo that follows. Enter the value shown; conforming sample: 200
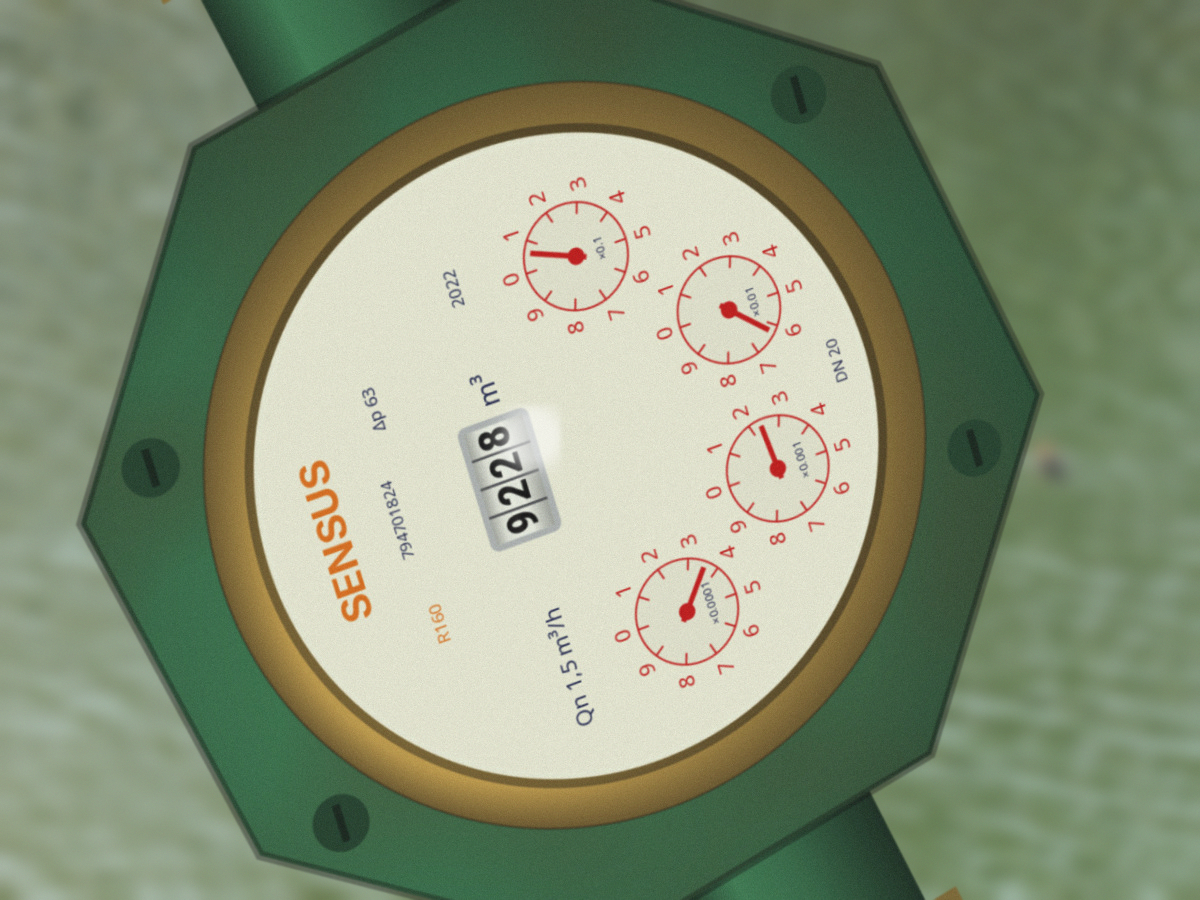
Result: 9228.0623
